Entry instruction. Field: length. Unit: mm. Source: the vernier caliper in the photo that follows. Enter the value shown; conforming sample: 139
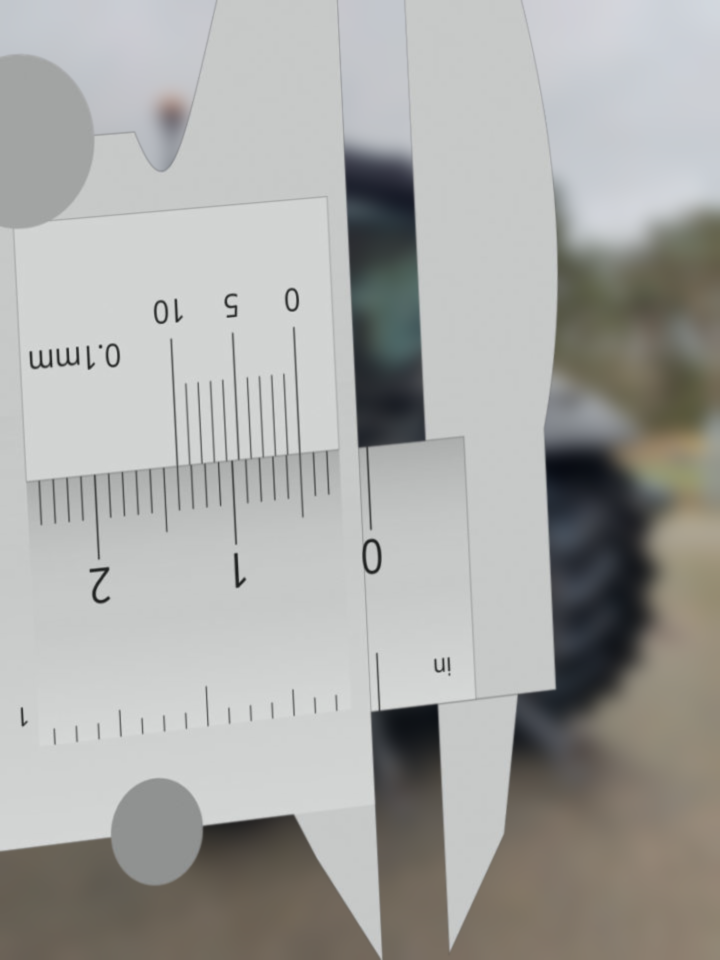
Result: 5.0
